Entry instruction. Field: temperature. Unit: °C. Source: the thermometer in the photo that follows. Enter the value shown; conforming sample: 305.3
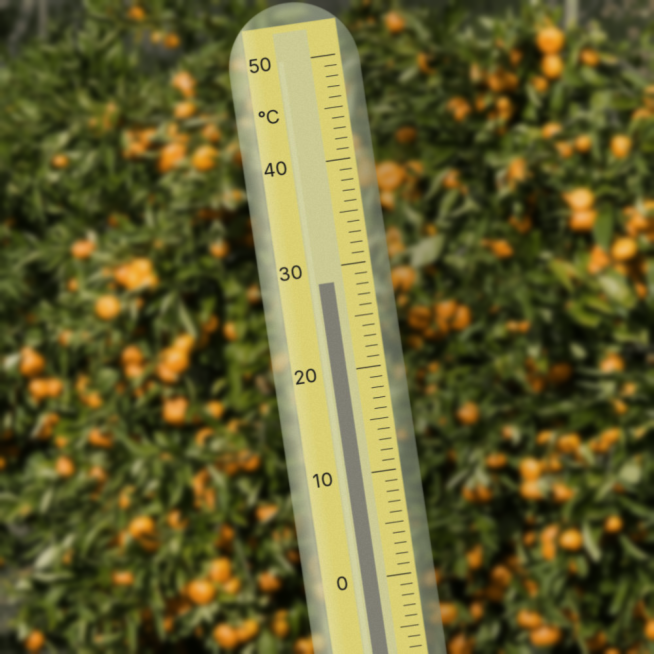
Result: 28.5
